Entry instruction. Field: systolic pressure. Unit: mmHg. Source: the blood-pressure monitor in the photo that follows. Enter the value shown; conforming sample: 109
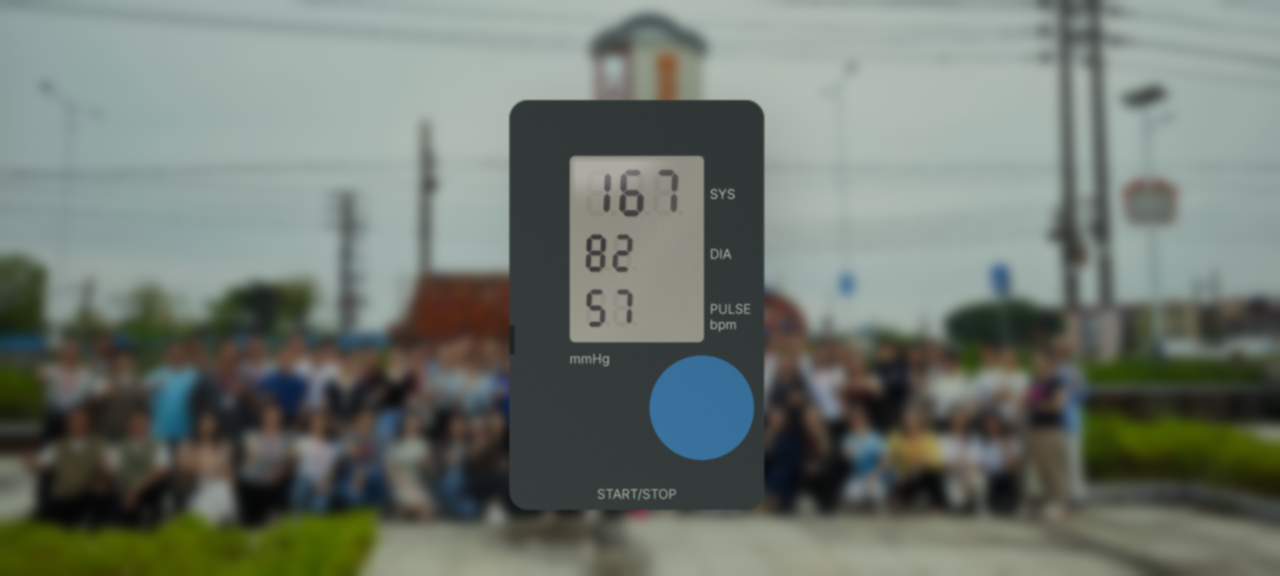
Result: 167
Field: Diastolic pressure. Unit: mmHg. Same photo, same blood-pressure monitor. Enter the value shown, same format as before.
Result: 82
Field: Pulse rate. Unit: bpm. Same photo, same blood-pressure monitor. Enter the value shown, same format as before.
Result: 57
